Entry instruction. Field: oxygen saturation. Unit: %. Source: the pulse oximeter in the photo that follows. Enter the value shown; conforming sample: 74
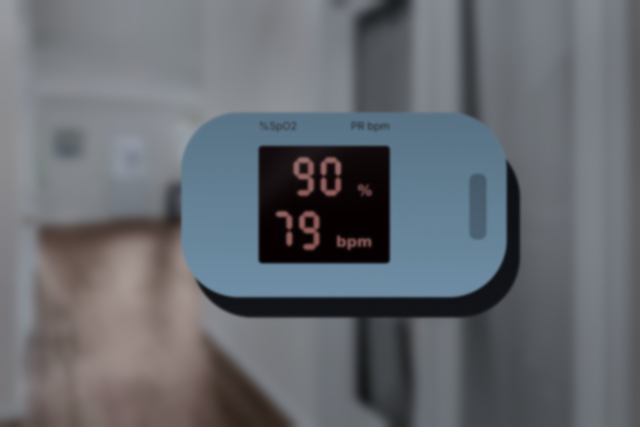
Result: 90
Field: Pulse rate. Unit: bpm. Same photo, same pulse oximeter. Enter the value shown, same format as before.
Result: 79
